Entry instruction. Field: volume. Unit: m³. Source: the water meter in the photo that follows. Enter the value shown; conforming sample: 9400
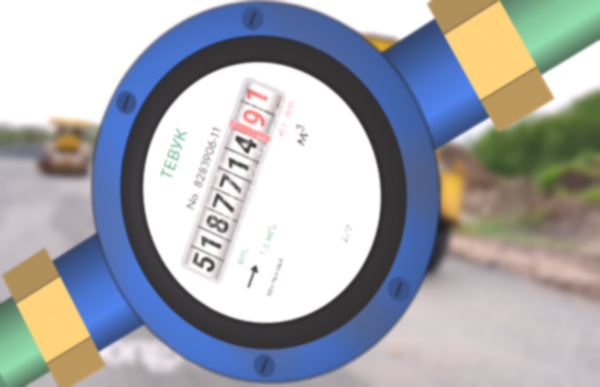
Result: 5187714.91
